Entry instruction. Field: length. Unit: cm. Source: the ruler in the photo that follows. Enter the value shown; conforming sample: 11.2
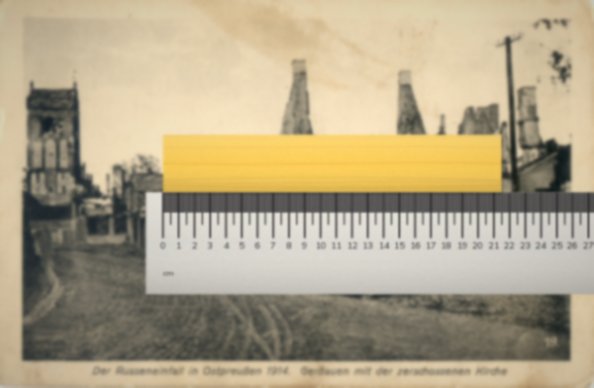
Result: 21.5
